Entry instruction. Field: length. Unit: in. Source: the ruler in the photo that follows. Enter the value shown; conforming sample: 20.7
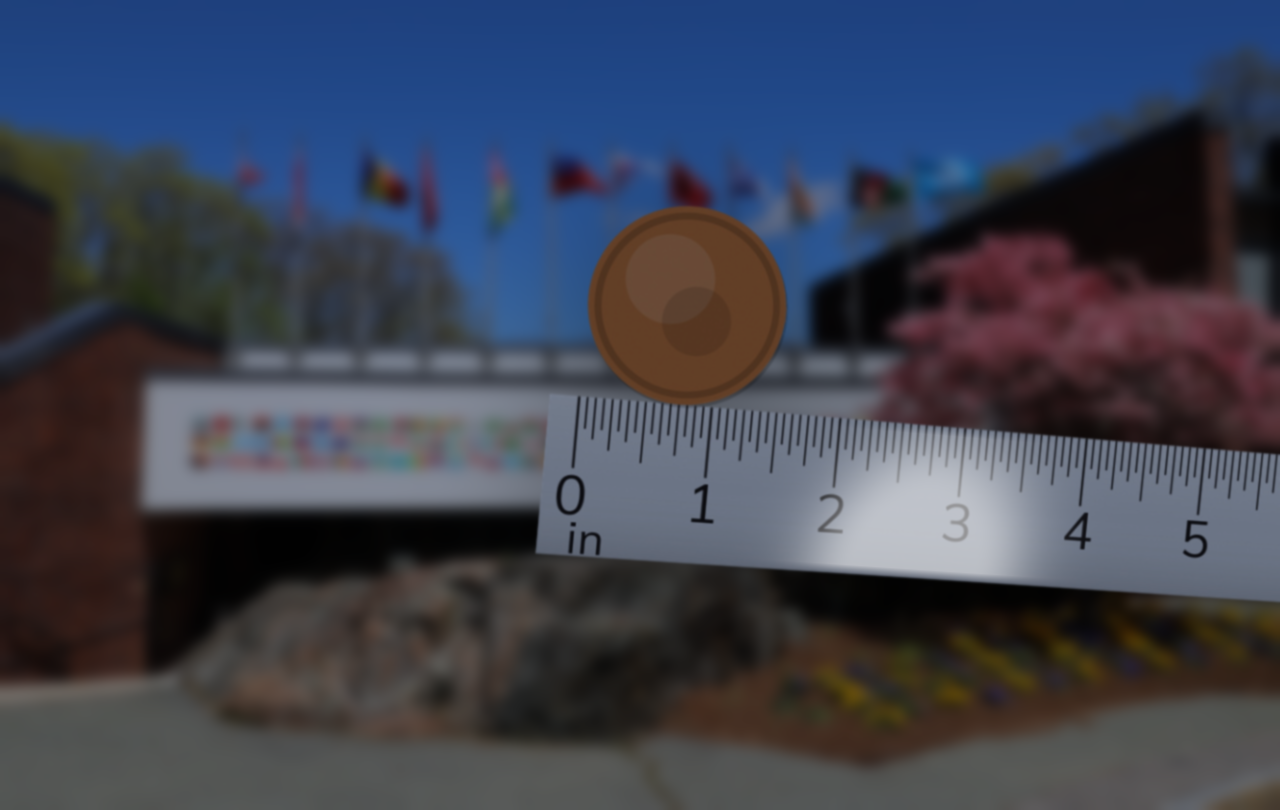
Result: 1.5
